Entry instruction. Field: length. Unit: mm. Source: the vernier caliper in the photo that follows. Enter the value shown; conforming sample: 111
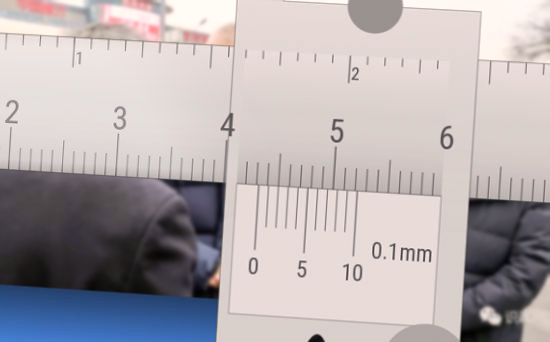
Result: 43.2
